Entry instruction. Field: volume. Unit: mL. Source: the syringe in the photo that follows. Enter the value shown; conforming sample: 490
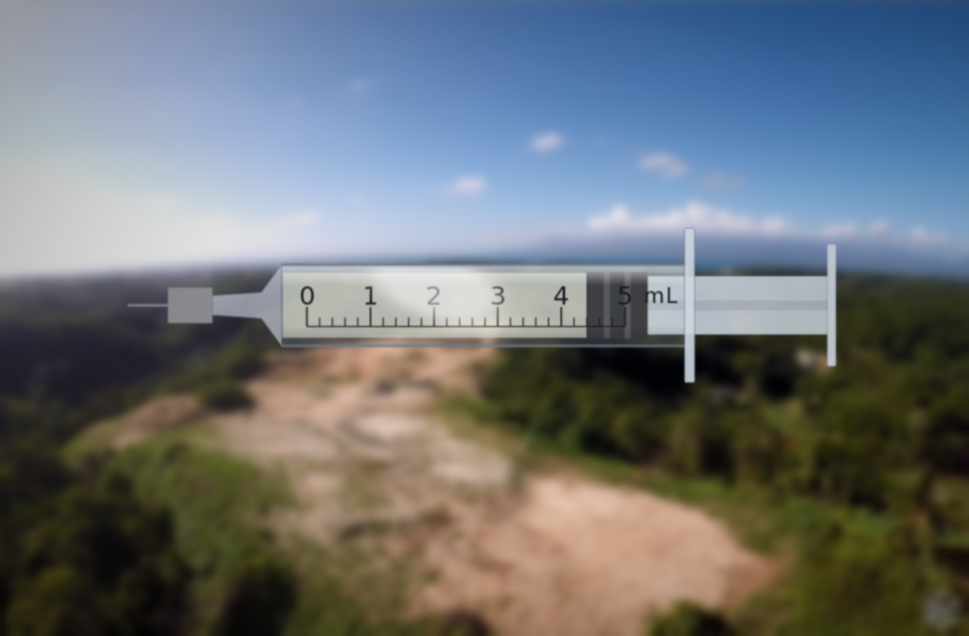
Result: 4.4
